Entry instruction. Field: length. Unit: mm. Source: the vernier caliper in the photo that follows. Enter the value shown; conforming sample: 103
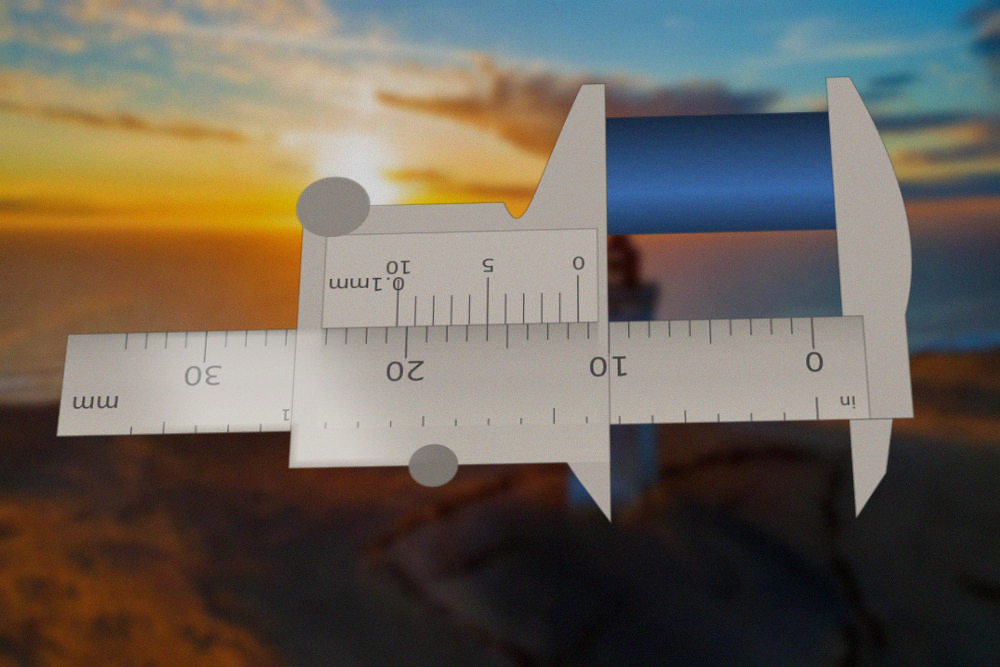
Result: 11.5
